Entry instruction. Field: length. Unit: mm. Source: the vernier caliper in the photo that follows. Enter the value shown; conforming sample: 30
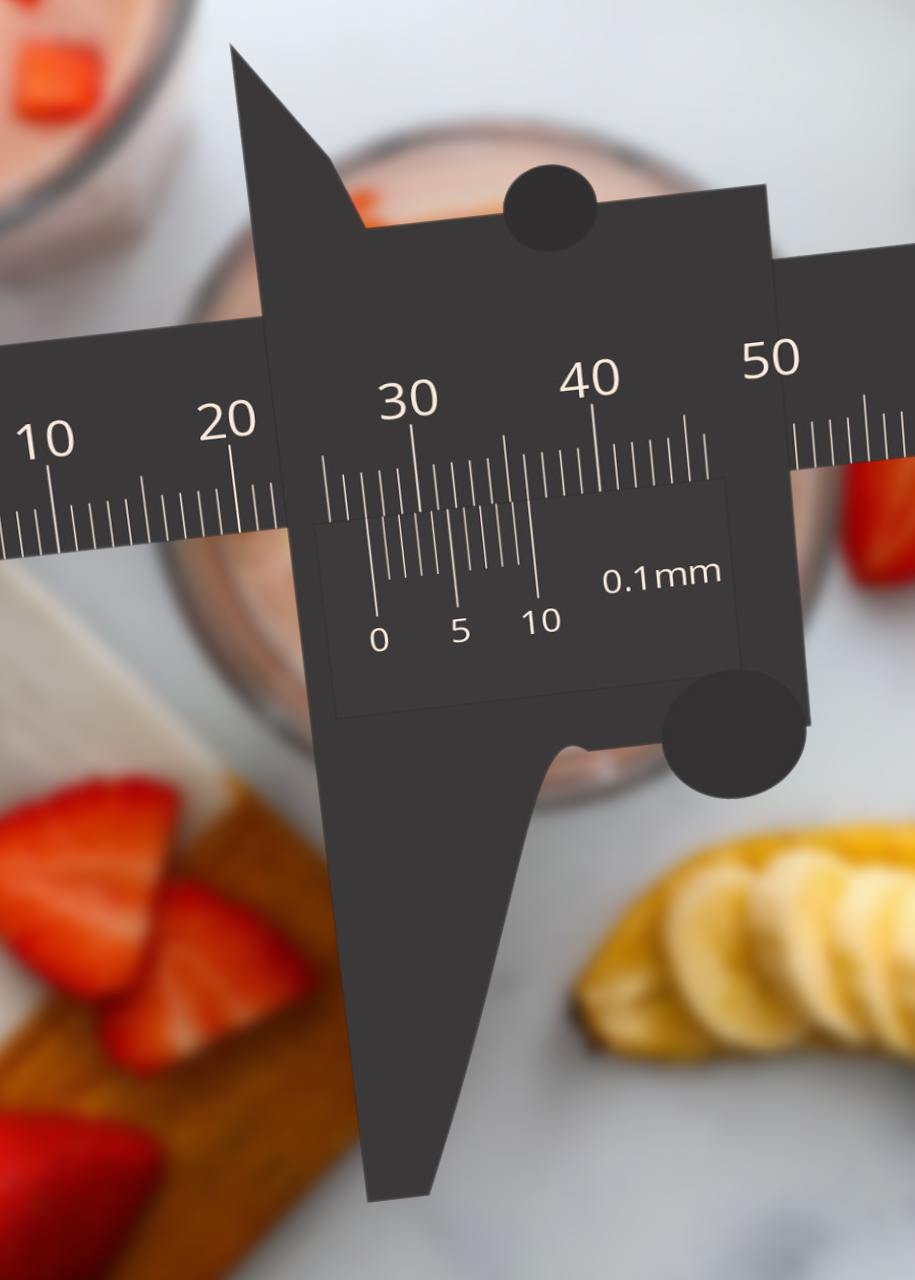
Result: 27.0
